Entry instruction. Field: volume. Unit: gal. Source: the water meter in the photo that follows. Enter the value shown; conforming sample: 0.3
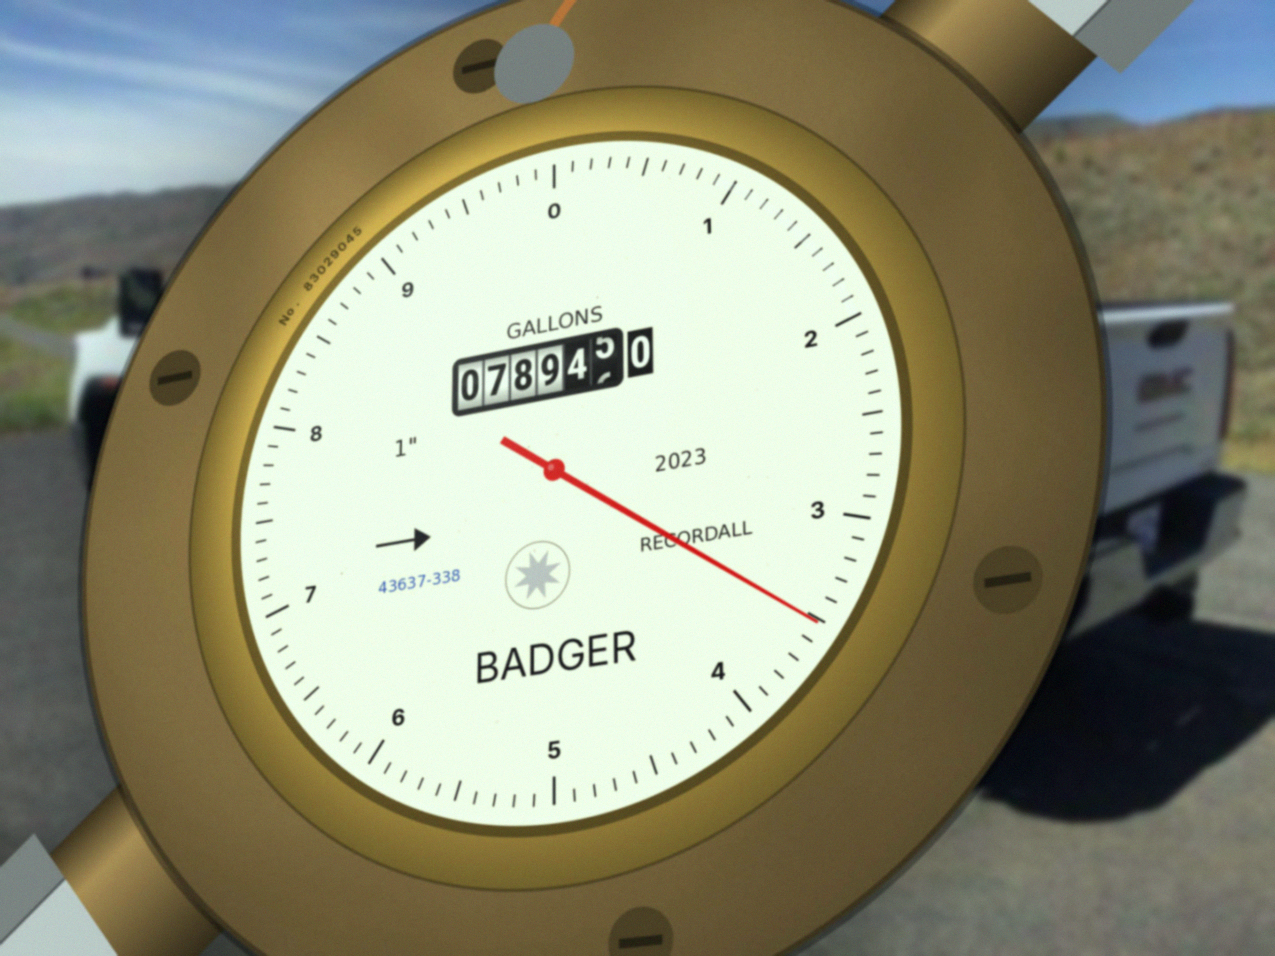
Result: 789453.5
